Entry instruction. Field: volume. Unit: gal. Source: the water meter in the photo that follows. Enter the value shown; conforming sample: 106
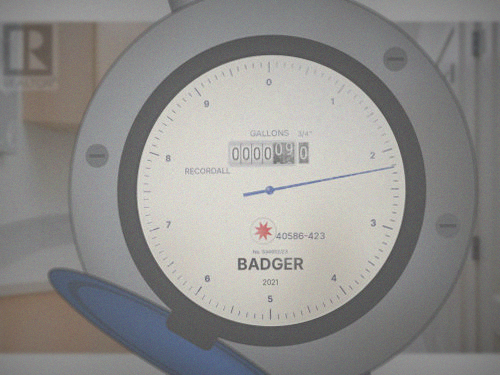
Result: 92.2
